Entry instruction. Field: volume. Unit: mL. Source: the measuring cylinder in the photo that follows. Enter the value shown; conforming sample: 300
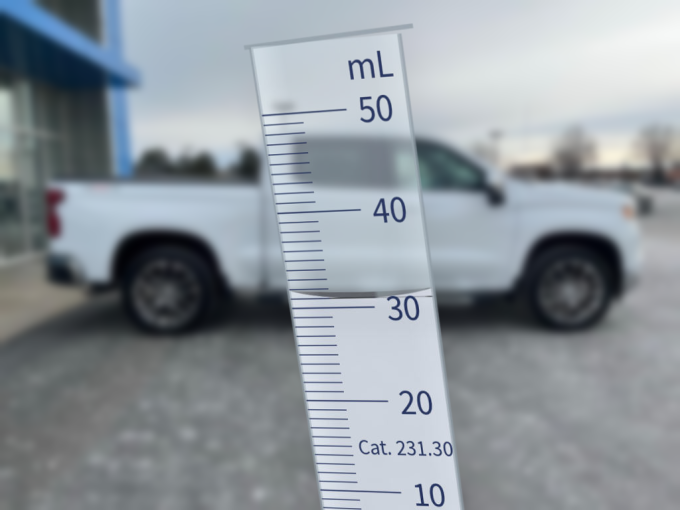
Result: 31
